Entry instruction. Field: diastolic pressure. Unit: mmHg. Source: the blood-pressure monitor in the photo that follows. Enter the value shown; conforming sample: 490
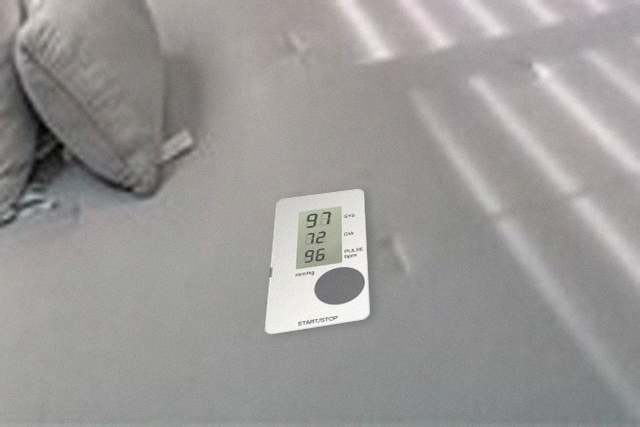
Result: 72
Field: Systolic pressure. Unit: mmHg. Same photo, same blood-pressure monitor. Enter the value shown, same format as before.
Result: 97
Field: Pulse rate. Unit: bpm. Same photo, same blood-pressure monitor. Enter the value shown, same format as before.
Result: 96
